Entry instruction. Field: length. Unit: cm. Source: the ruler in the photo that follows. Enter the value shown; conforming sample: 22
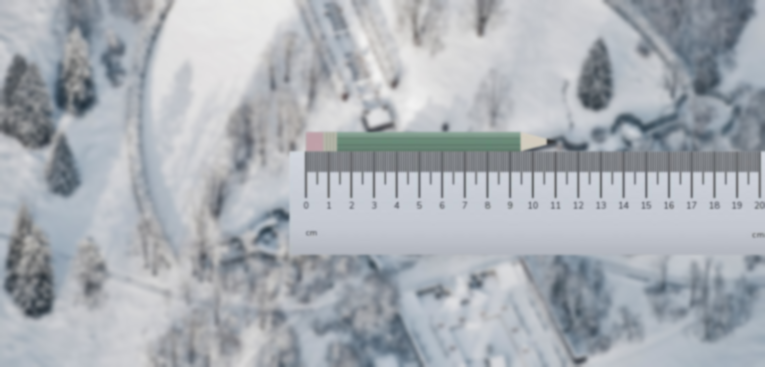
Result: 11
